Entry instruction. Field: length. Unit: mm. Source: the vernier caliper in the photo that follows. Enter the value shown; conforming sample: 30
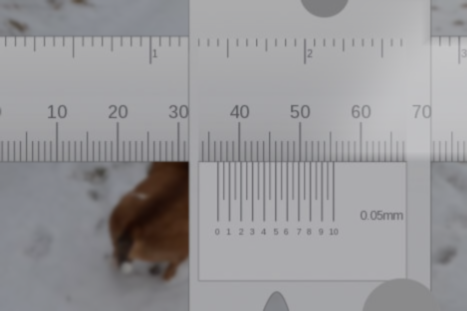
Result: 36.5
